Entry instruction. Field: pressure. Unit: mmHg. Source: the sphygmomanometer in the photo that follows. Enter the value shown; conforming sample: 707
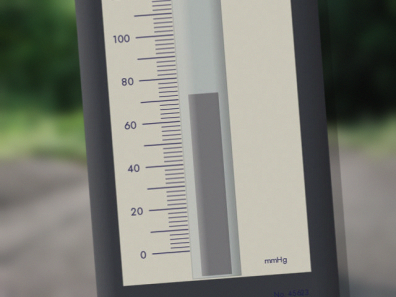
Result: 72
